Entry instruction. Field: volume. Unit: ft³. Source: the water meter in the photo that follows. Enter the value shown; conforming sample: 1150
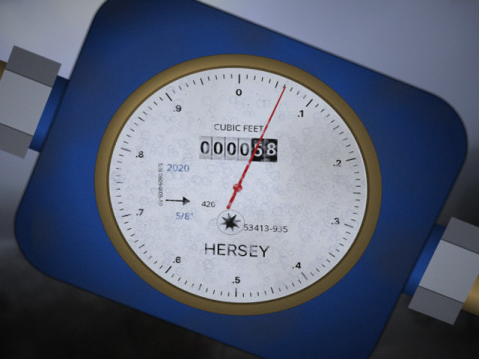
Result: 58.06
